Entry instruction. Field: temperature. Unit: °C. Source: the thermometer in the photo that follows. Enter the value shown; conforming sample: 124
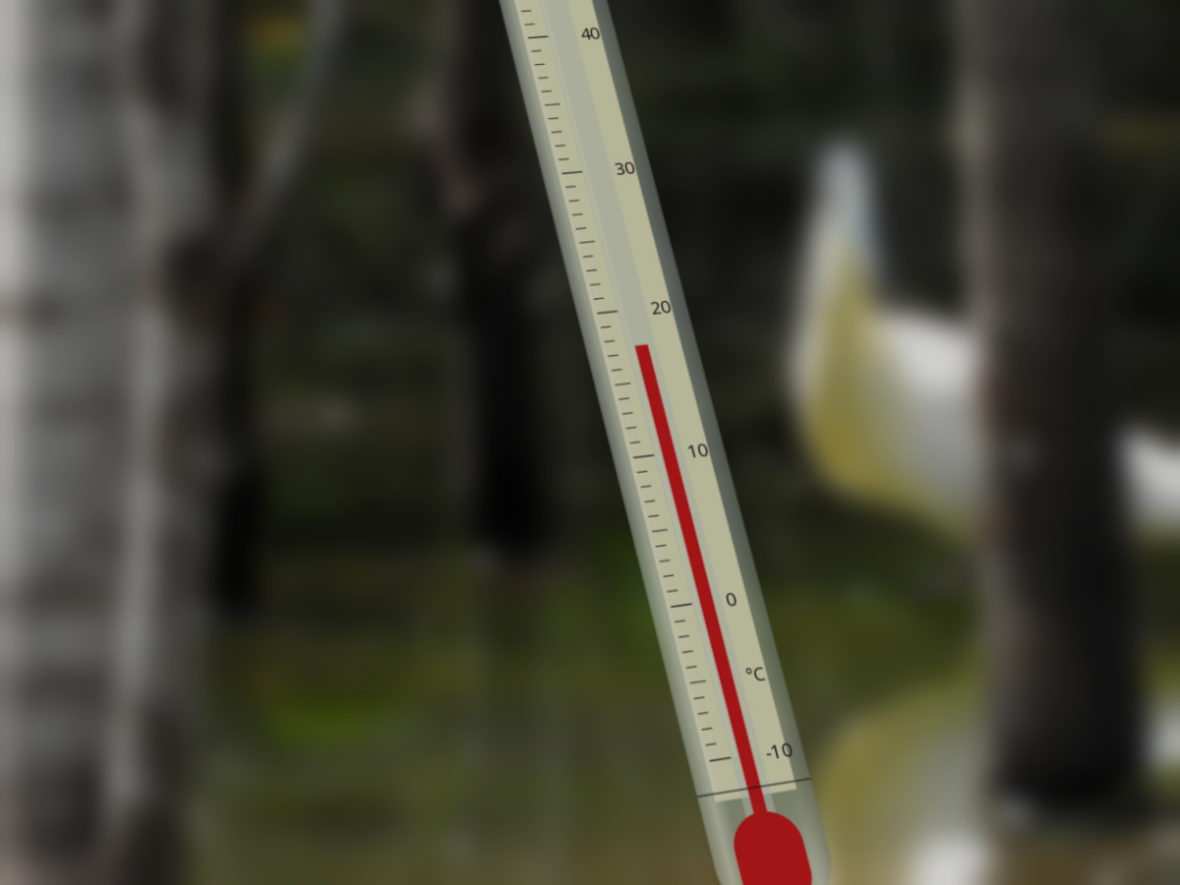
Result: 17.5
